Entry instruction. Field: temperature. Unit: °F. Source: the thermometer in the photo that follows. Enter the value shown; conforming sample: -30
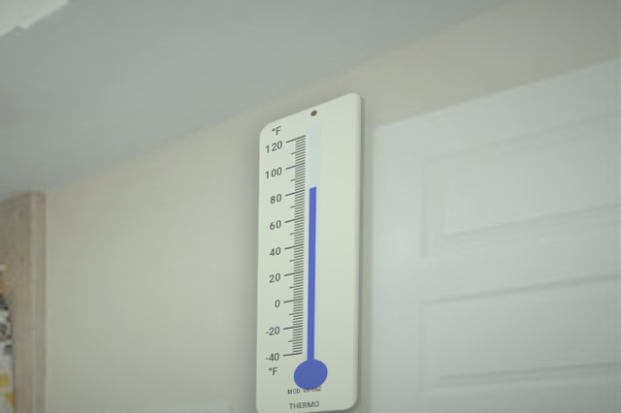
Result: 80
